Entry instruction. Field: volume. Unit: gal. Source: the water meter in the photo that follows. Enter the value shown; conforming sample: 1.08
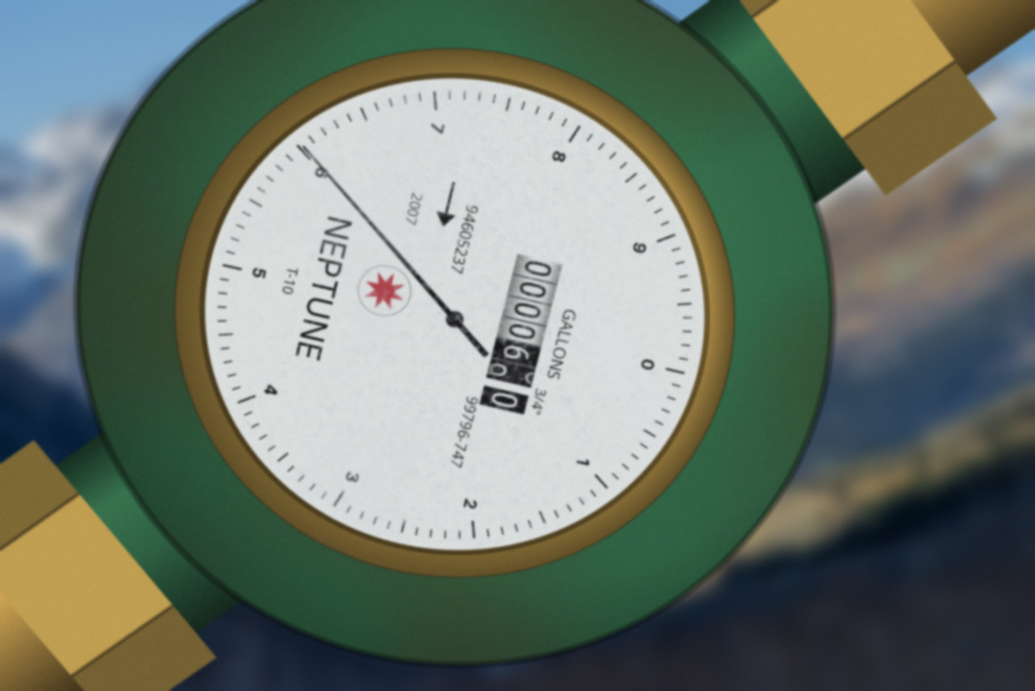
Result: 686.0
